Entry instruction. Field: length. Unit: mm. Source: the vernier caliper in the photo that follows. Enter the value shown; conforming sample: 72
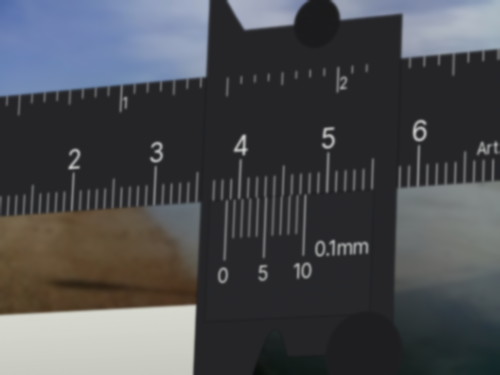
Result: 38.6
